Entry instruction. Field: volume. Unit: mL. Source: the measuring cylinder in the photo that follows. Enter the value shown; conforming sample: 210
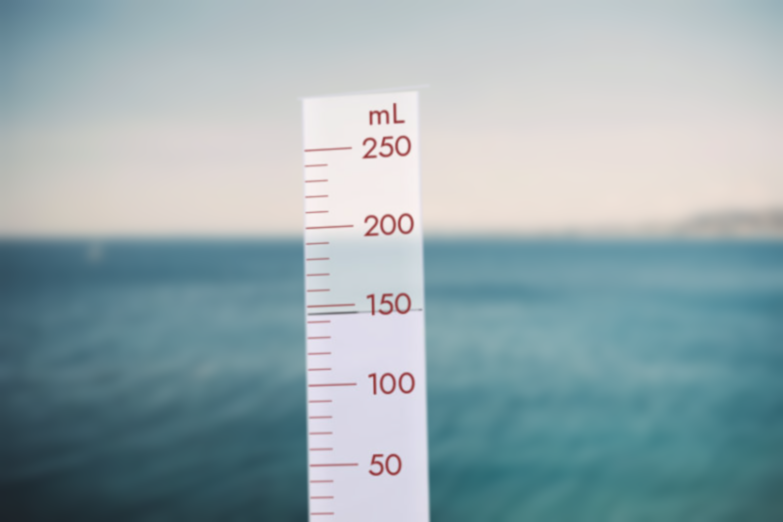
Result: 145
